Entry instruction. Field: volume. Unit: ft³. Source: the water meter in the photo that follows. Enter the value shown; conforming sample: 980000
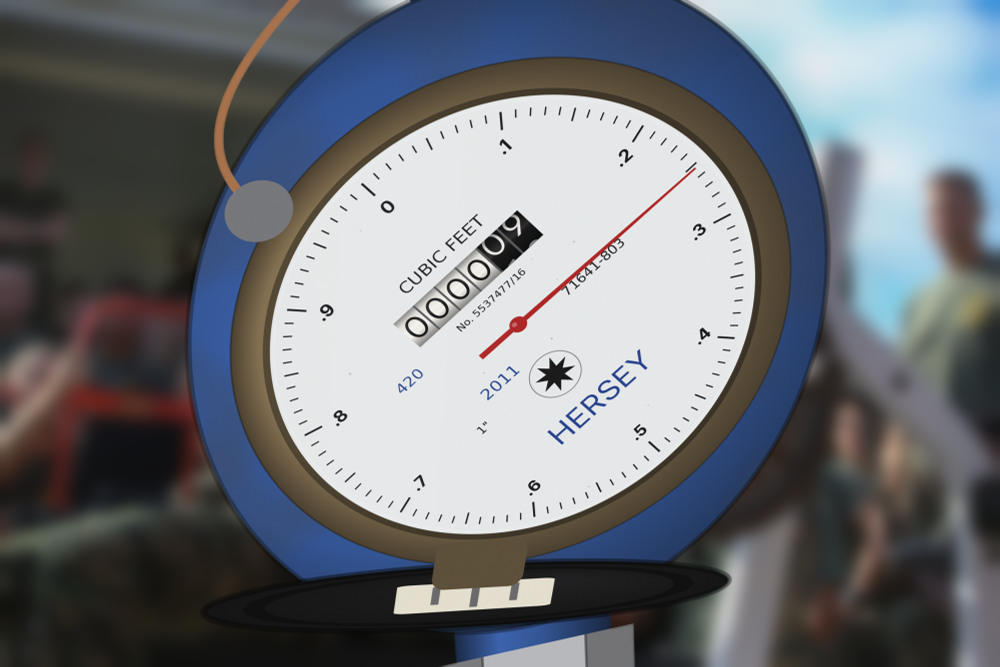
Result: 9.25
